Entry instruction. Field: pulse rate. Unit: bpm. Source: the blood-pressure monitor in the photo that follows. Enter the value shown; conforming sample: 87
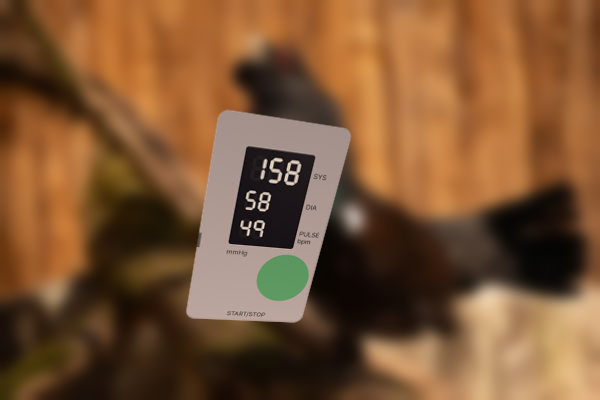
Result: 49
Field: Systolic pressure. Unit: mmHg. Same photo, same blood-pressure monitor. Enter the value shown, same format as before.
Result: 158
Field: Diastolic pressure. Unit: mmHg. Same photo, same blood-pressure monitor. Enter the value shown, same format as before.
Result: 58
